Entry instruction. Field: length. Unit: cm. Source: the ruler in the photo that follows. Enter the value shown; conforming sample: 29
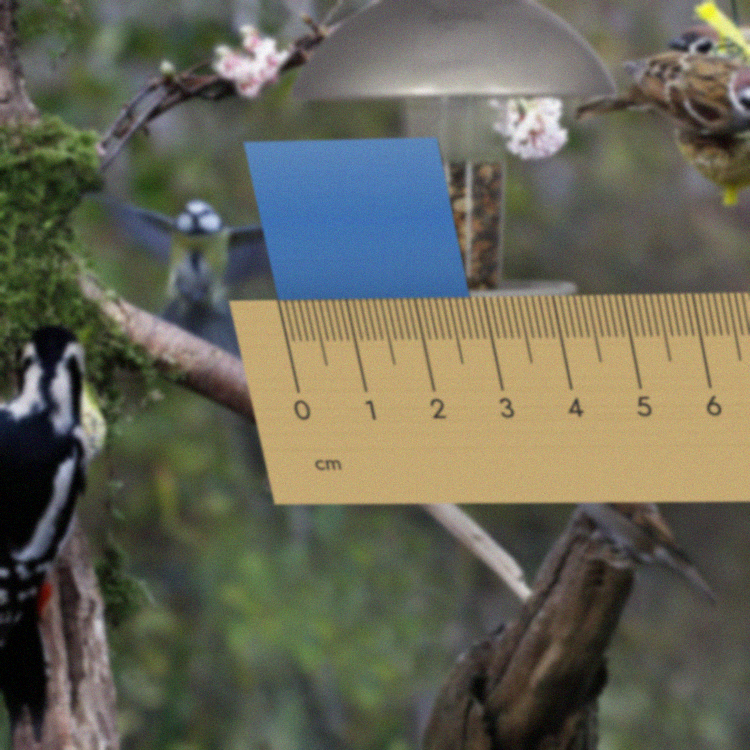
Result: 2.8
